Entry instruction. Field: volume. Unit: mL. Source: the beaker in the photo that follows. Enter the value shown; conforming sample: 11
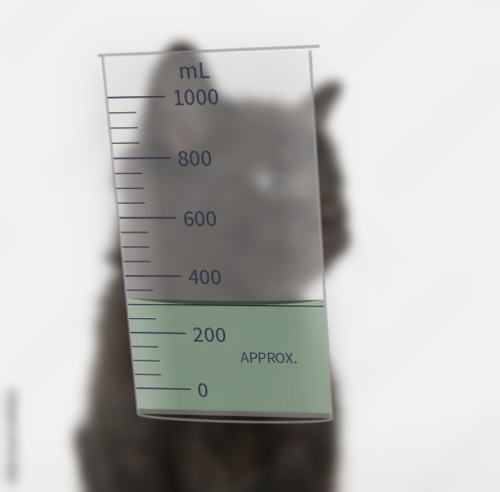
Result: 300
